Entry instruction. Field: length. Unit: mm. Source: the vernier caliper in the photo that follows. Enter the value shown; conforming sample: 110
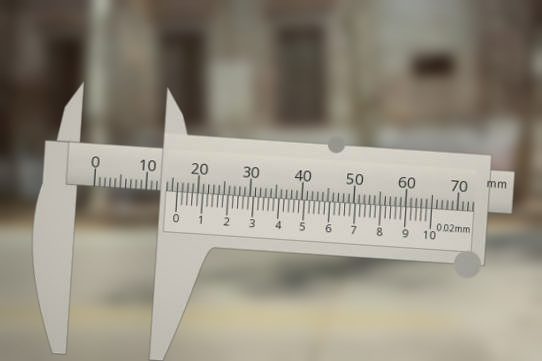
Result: 16.0
